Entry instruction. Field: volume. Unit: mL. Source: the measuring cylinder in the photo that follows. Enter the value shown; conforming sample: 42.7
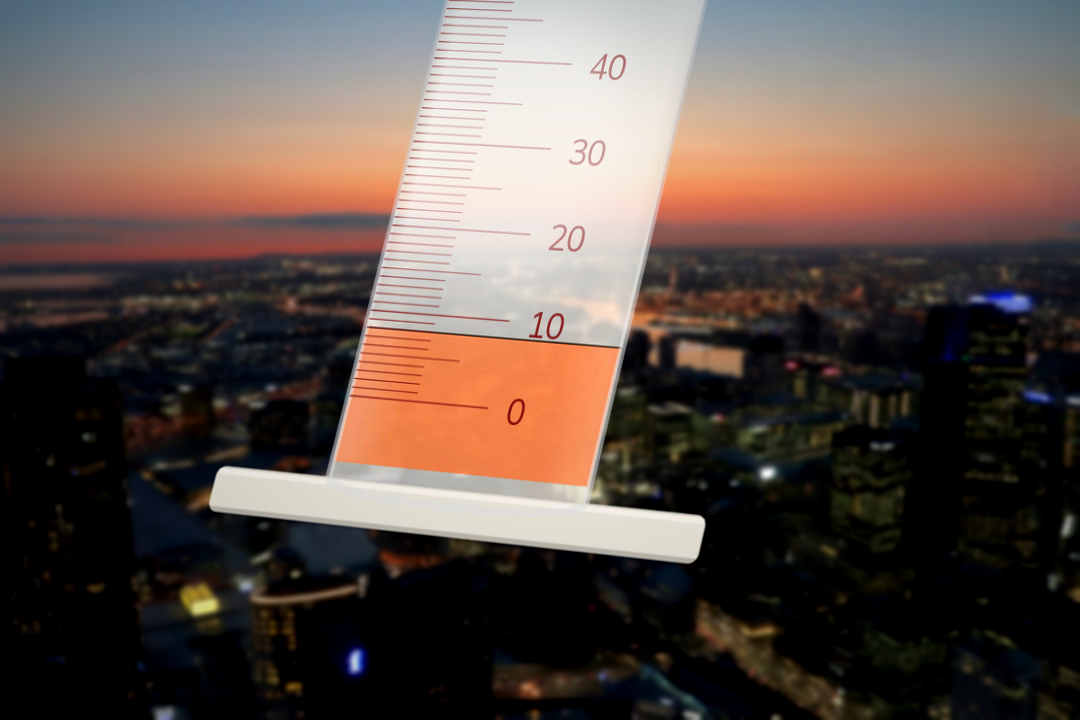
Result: 8
